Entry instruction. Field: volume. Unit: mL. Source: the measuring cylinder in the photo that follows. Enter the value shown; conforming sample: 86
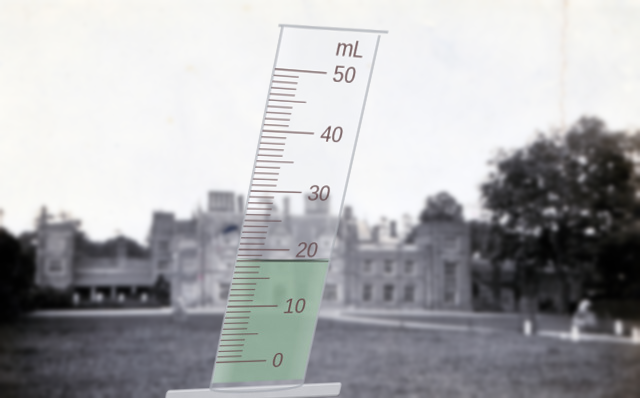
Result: 18
